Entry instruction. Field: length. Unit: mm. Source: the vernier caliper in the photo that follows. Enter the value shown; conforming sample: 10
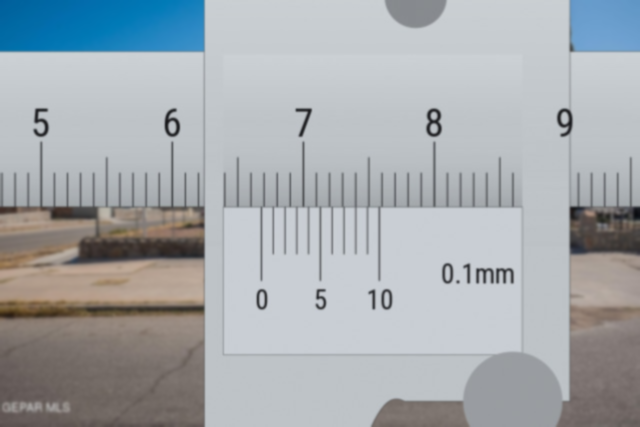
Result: 66.8
